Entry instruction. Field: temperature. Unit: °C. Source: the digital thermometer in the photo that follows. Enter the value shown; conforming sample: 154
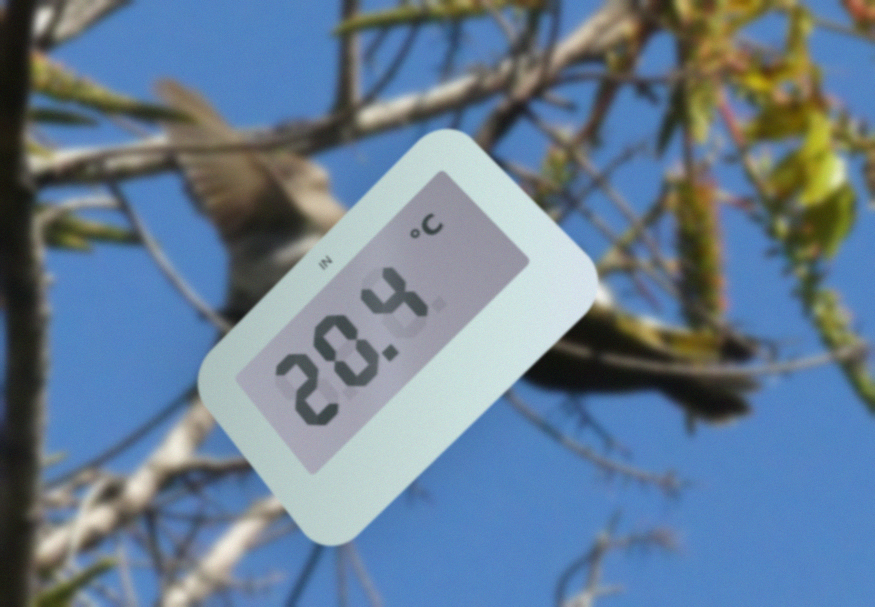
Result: 20.4
